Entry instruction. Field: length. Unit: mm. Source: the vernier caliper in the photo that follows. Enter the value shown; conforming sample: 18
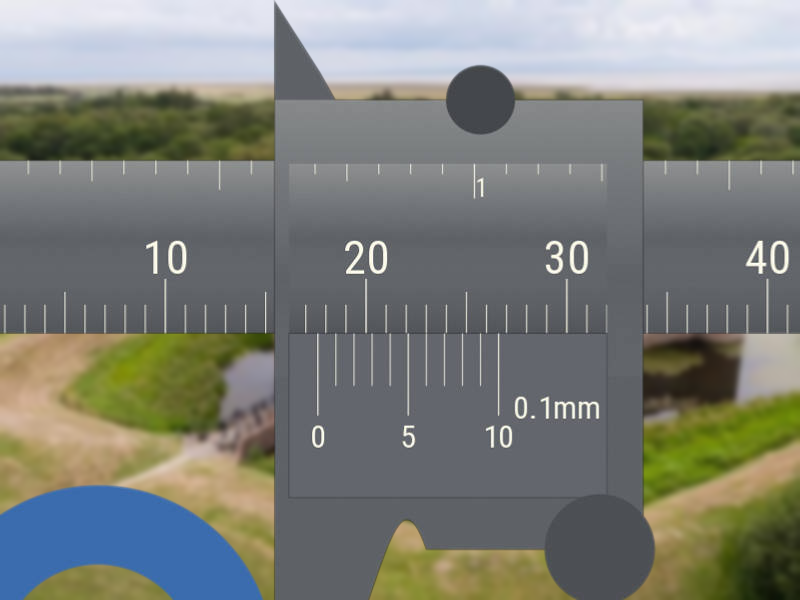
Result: 17.6
